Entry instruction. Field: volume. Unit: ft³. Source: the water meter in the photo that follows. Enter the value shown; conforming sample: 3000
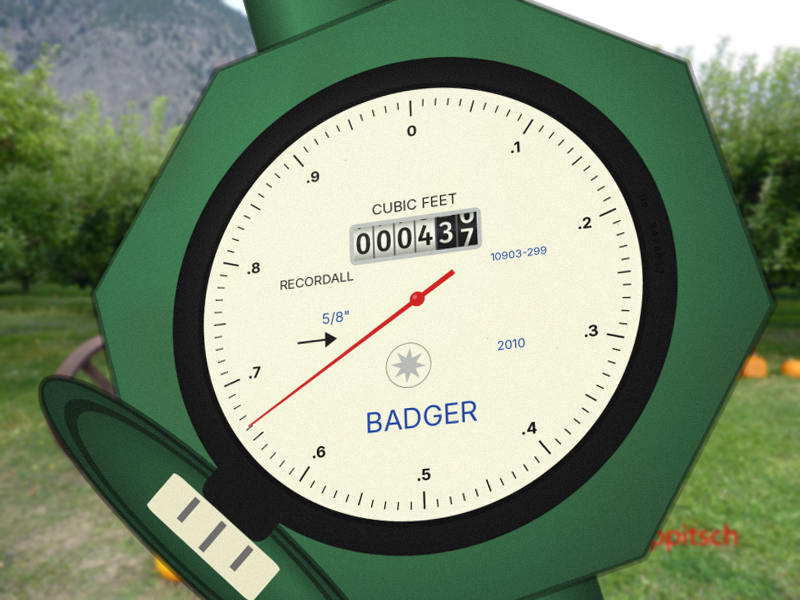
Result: 436.66
